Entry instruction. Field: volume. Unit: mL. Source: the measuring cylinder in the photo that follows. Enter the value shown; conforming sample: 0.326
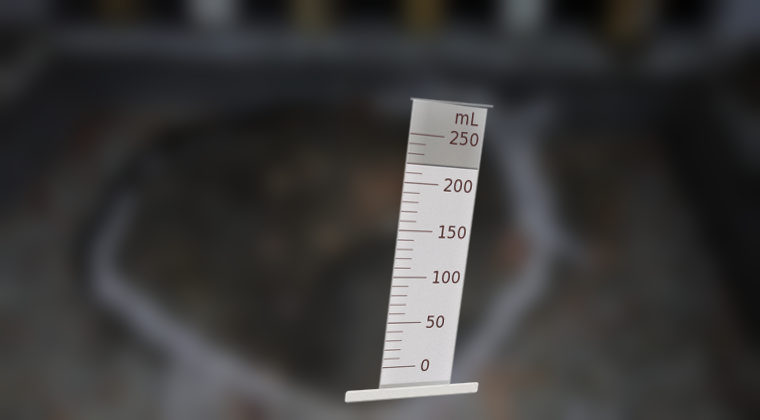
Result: 220
